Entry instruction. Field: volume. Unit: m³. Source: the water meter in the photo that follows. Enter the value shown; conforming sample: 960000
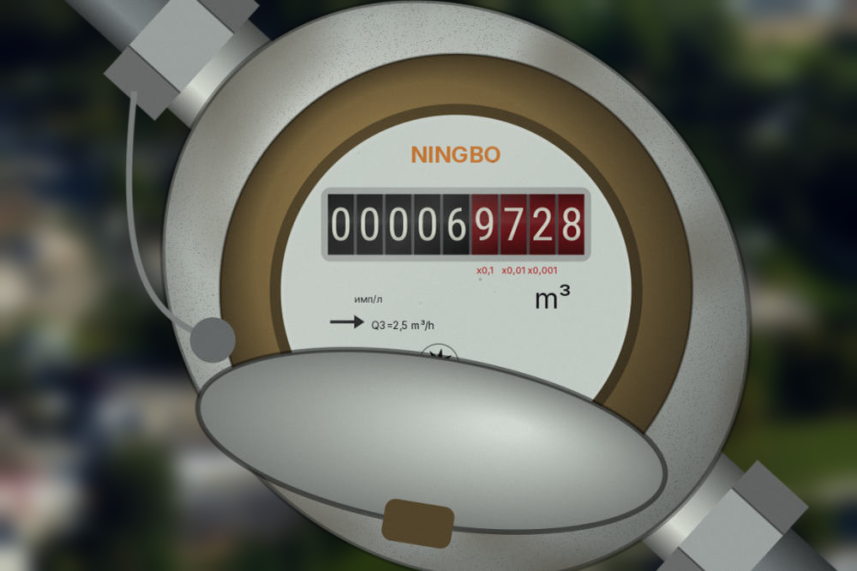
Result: 6.9728
